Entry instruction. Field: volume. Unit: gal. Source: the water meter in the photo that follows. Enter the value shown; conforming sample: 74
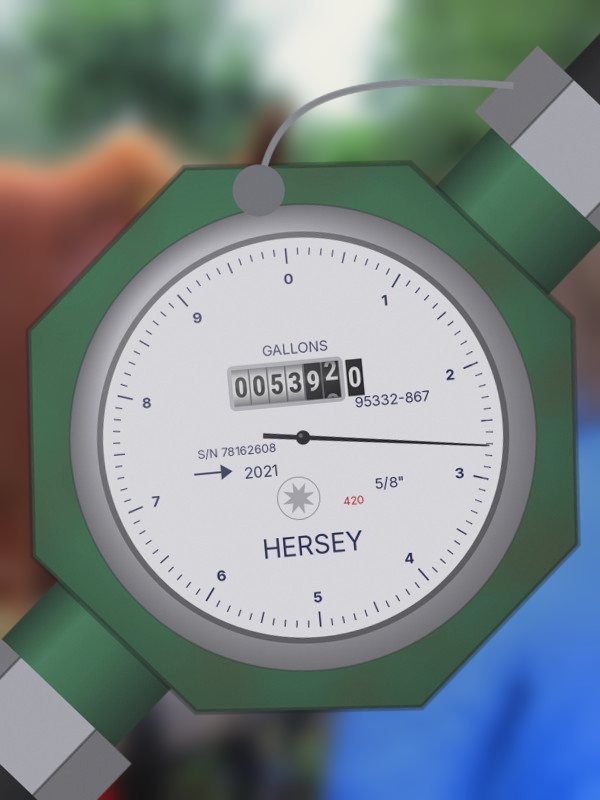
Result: 53922.7
